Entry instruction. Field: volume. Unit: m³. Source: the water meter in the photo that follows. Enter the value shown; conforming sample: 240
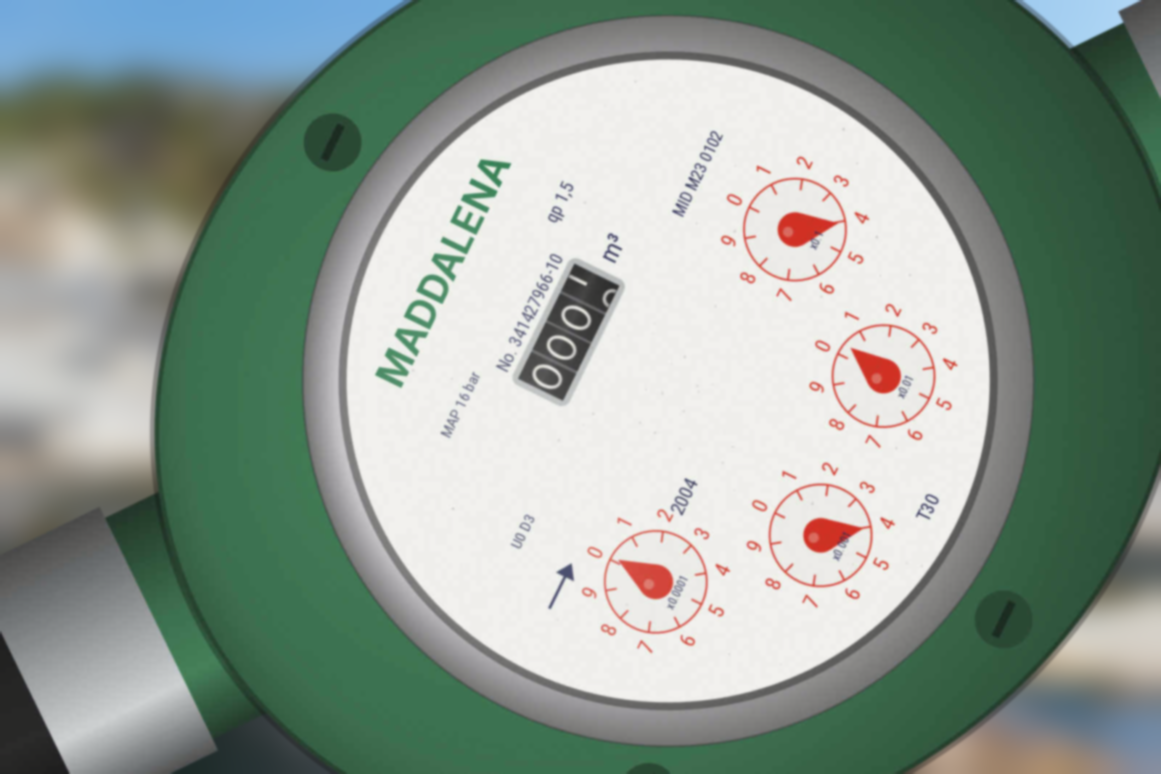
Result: 1.4040
